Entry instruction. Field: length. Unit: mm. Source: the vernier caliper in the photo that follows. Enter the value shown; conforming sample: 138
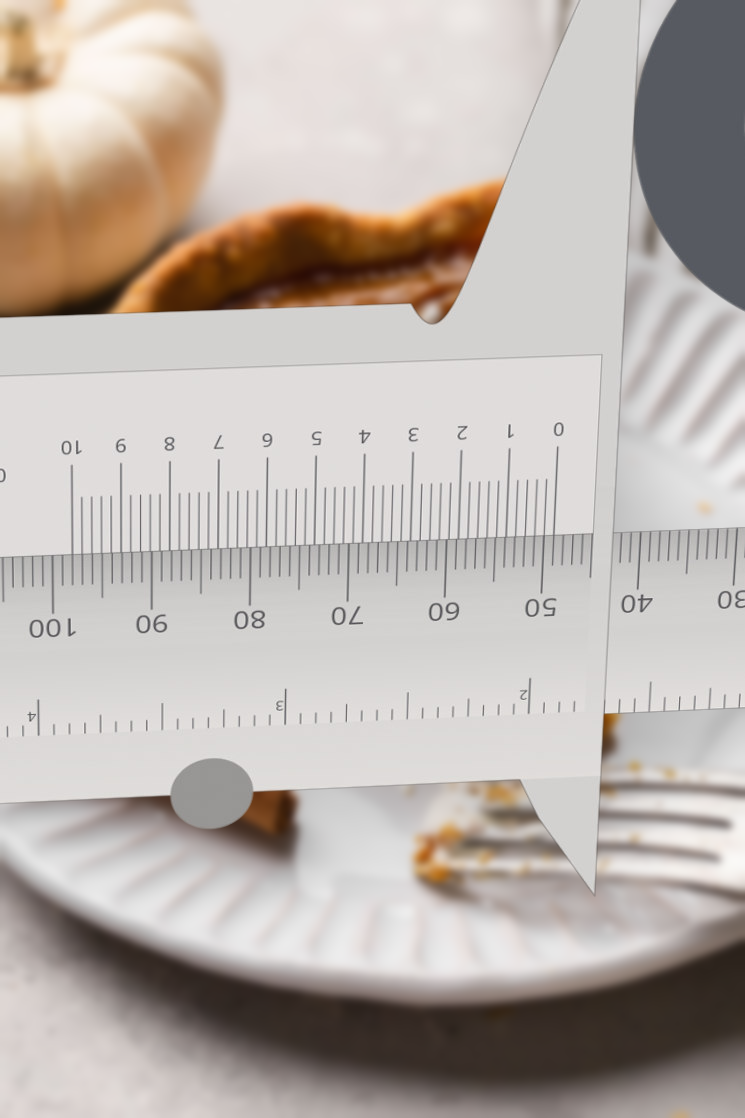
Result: 49.0
